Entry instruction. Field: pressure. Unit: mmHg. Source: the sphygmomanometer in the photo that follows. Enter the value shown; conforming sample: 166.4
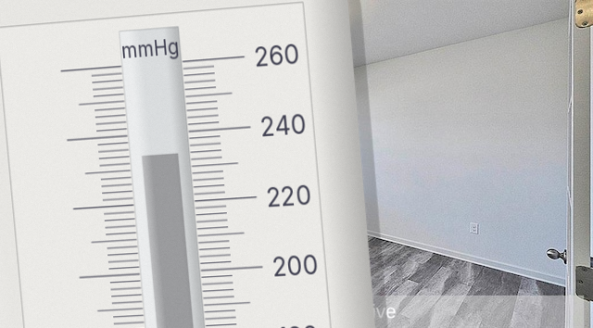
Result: 234
